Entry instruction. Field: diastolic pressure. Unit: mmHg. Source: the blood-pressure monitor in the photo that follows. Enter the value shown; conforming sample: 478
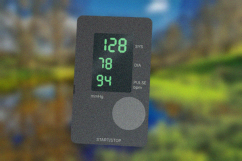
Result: 78
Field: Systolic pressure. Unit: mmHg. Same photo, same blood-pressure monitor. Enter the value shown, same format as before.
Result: 128
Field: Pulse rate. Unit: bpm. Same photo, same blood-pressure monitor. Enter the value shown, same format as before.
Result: 94
